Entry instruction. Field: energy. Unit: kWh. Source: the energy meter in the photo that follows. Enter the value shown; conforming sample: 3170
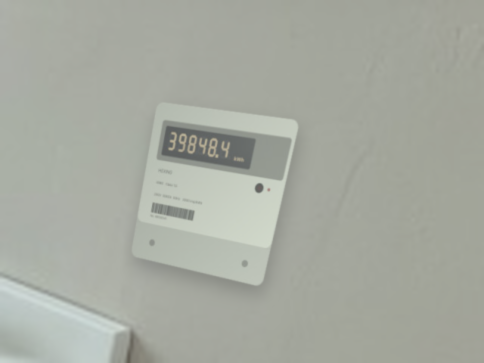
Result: 39848.4
